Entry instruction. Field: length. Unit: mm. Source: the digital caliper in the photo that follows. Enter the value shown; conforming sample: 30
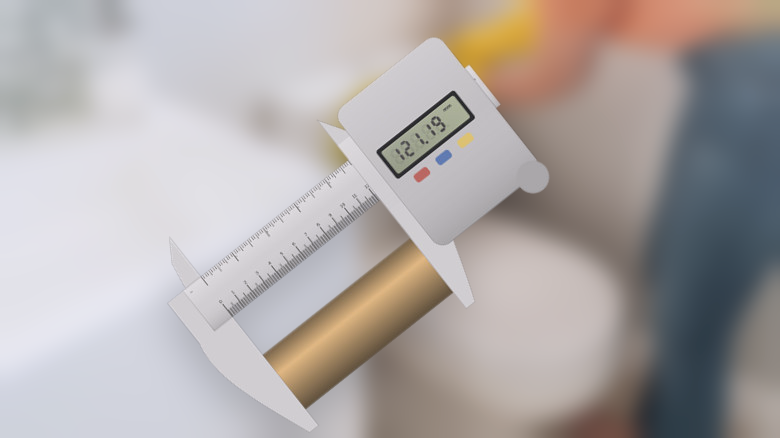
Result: 121.19
